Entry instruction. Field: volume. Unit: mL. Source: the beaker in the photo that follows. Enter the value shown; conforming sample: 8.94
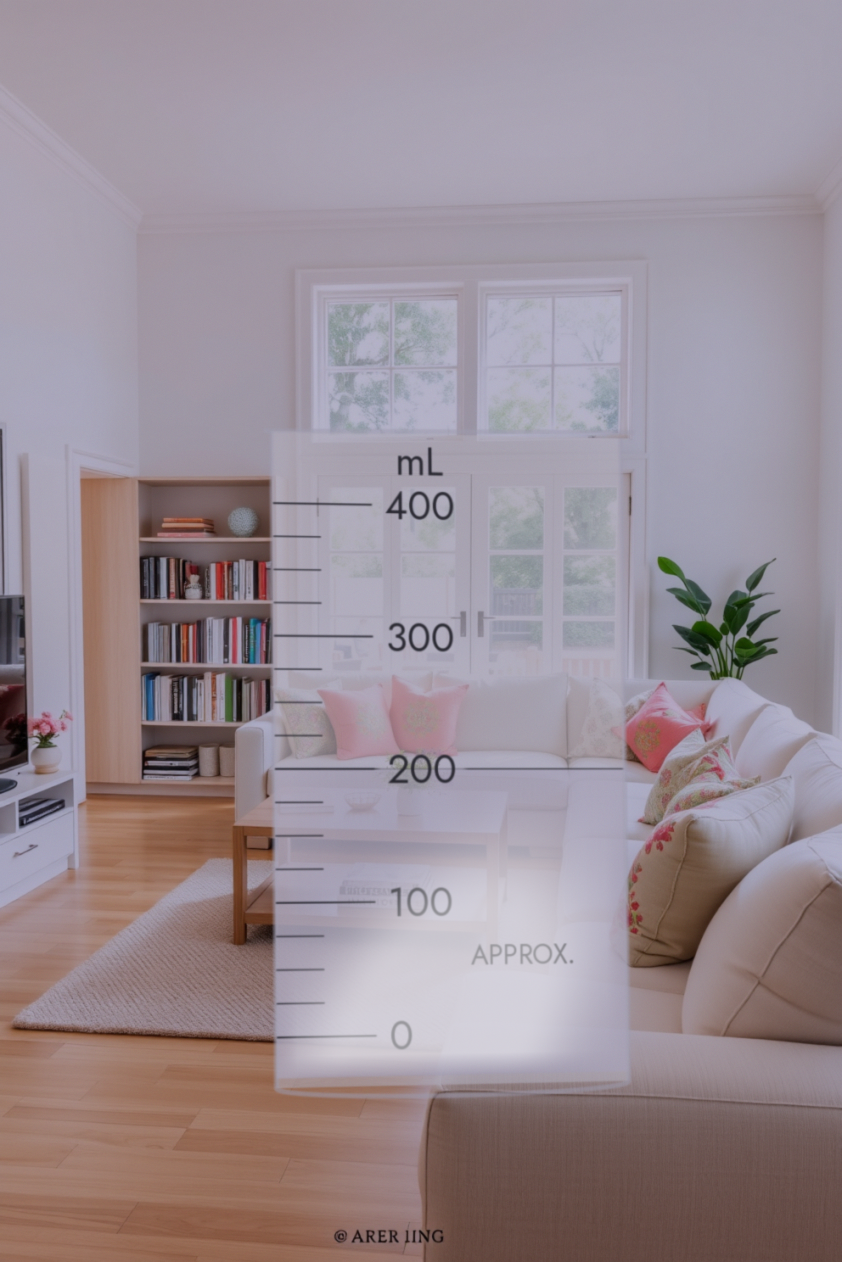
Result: 200
